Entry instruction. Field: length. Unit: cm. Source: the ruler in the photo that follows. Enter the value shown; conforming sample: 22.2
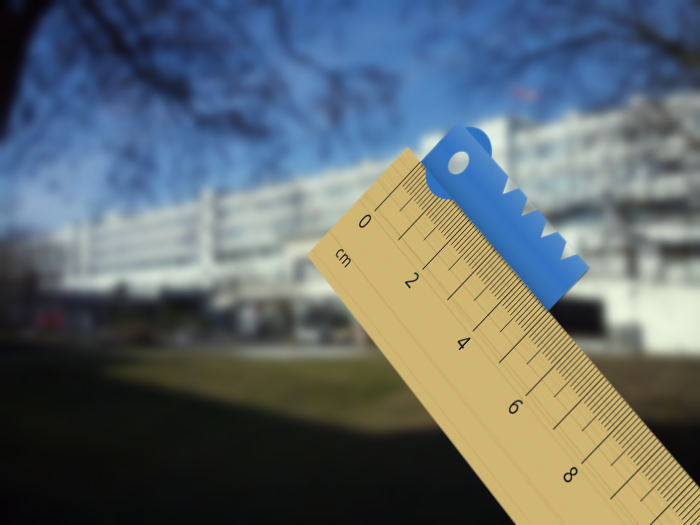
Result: 5
